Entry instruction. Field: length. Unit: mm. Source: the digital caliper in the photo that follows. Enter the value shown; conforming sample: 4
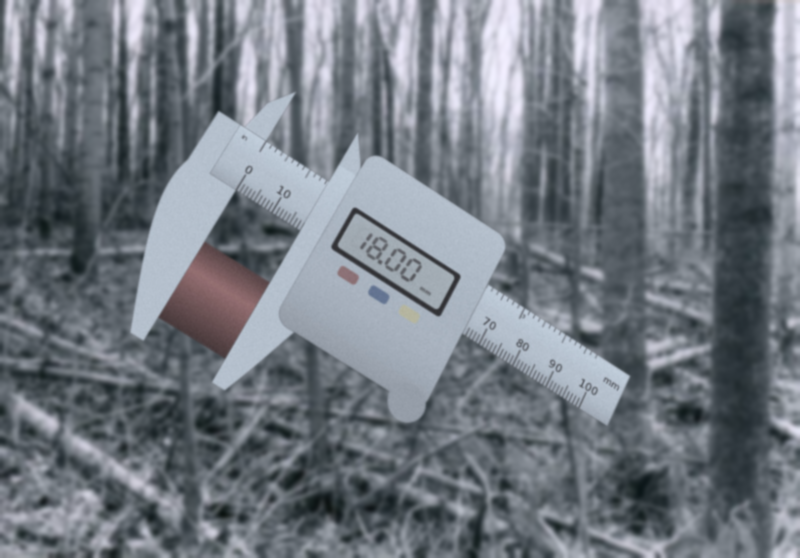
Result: 18.00
